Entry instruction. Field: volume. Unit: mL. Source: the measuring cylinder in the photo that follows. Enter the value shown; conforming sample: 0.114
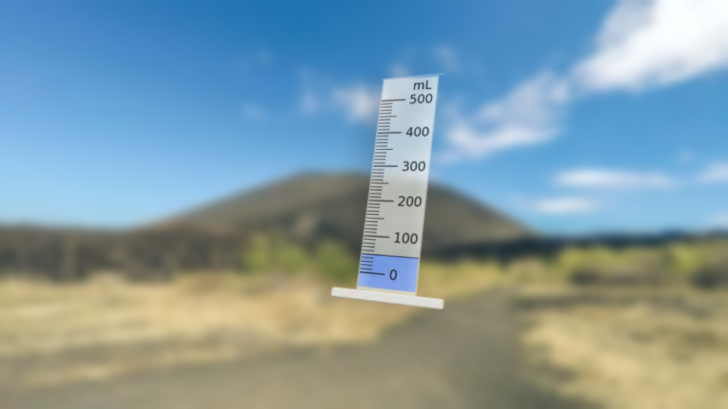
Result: 50
